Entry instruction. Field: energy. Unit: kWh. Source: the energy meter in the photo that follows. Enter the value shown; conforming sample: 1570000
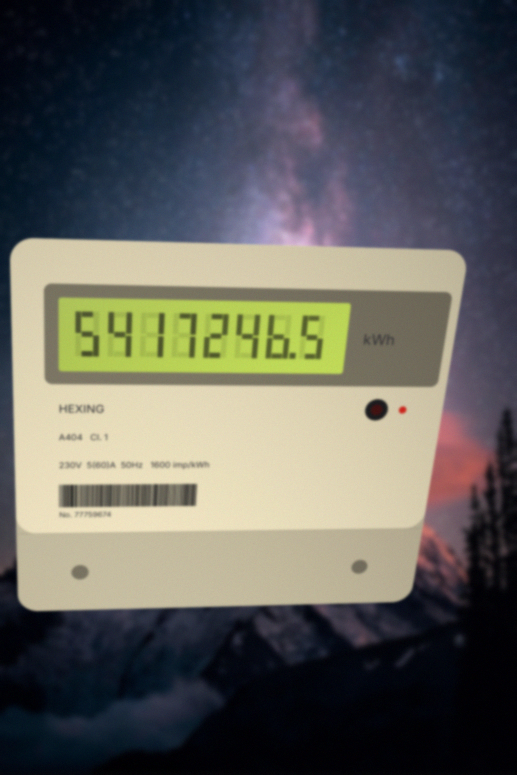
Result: 5417246.5
